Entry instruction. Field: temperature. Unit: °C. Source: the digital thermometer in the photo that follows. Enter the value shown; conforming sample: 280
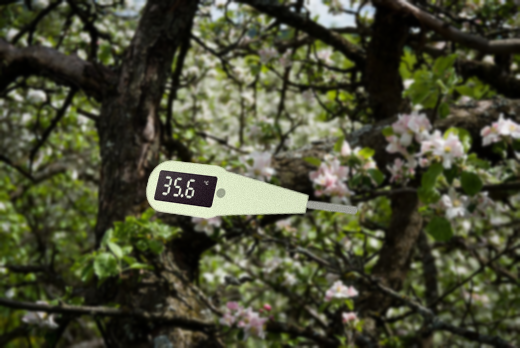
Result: 35.6
